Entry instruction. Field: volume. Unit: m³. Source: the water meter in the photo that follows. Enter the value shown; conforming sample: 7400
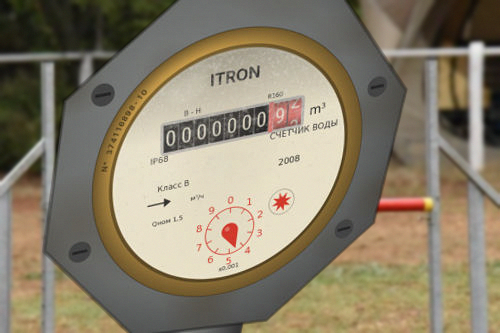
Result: 0.924
